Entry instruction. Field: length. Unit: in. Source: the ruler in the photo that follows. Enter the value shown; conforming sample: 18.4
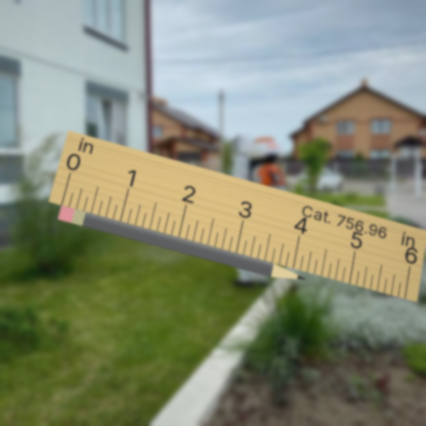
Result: 4.25
